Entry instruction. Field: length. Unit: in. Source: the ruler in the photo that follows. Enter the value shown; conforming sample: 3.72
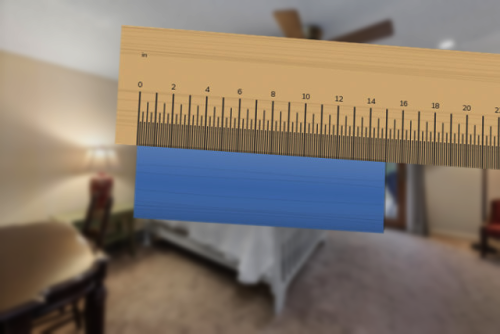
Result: 15
